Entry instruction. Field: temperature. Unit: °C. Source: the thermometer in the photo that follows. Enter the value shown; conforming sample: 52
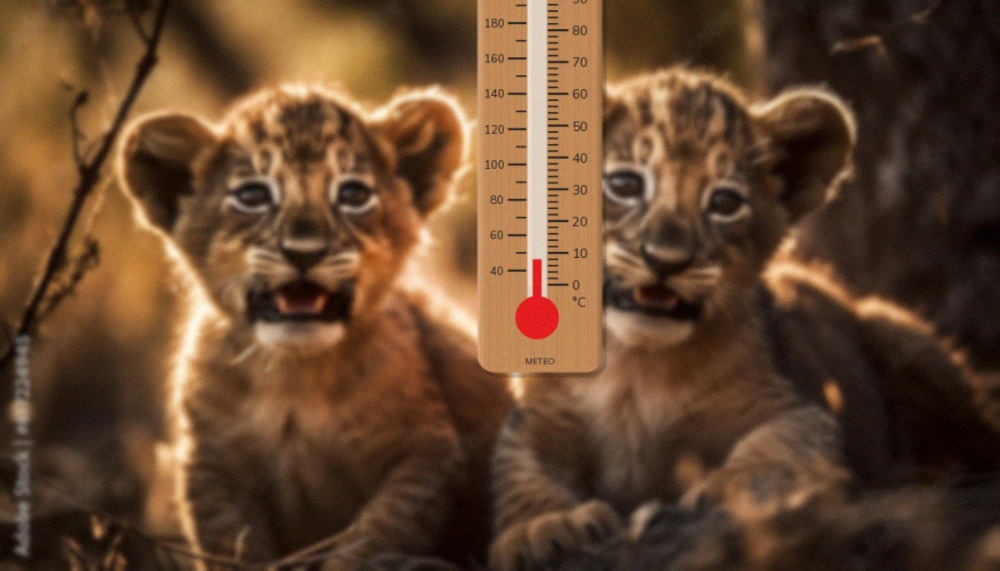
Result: 8
